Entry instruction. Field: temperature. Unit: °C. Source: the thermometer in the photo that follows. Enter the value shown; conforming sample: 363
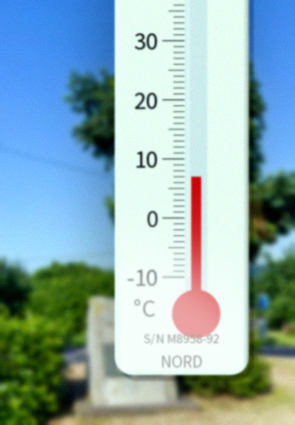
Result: 7
